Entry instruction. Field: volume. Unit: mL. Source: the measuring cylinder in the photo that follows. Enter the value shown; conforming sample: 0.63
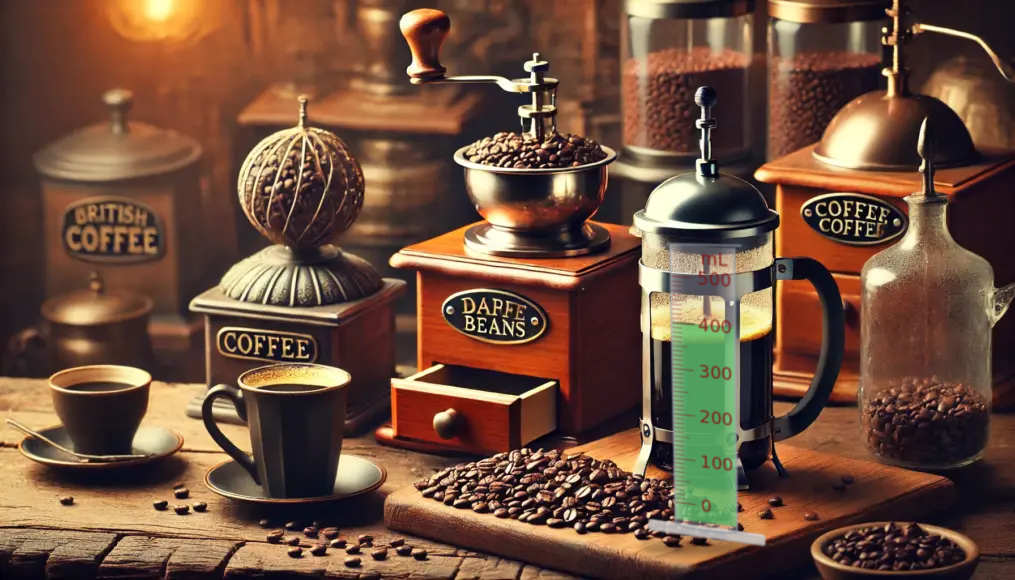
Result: 400
